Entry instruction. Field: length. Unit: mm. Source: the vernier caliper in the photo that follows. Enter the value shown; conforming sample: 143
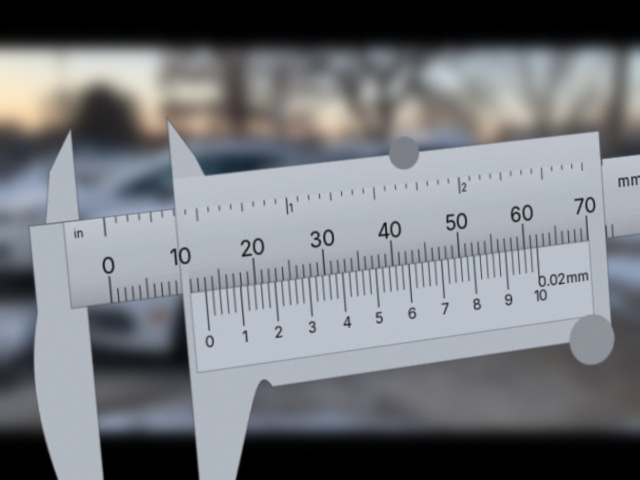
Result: 13.0
